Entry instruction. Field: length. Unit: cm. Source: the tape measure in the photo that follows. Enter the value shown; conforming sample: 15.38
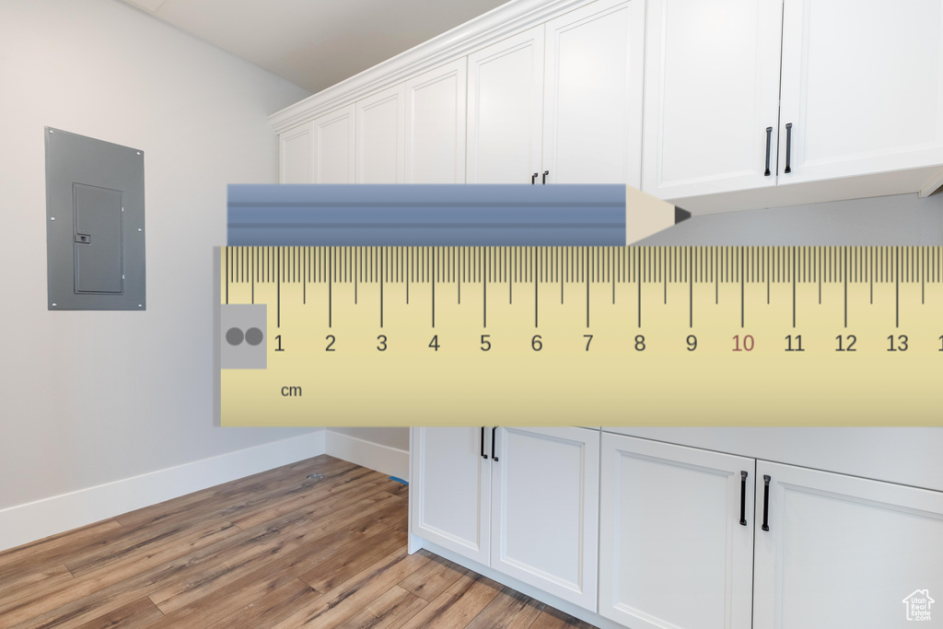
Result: 9
